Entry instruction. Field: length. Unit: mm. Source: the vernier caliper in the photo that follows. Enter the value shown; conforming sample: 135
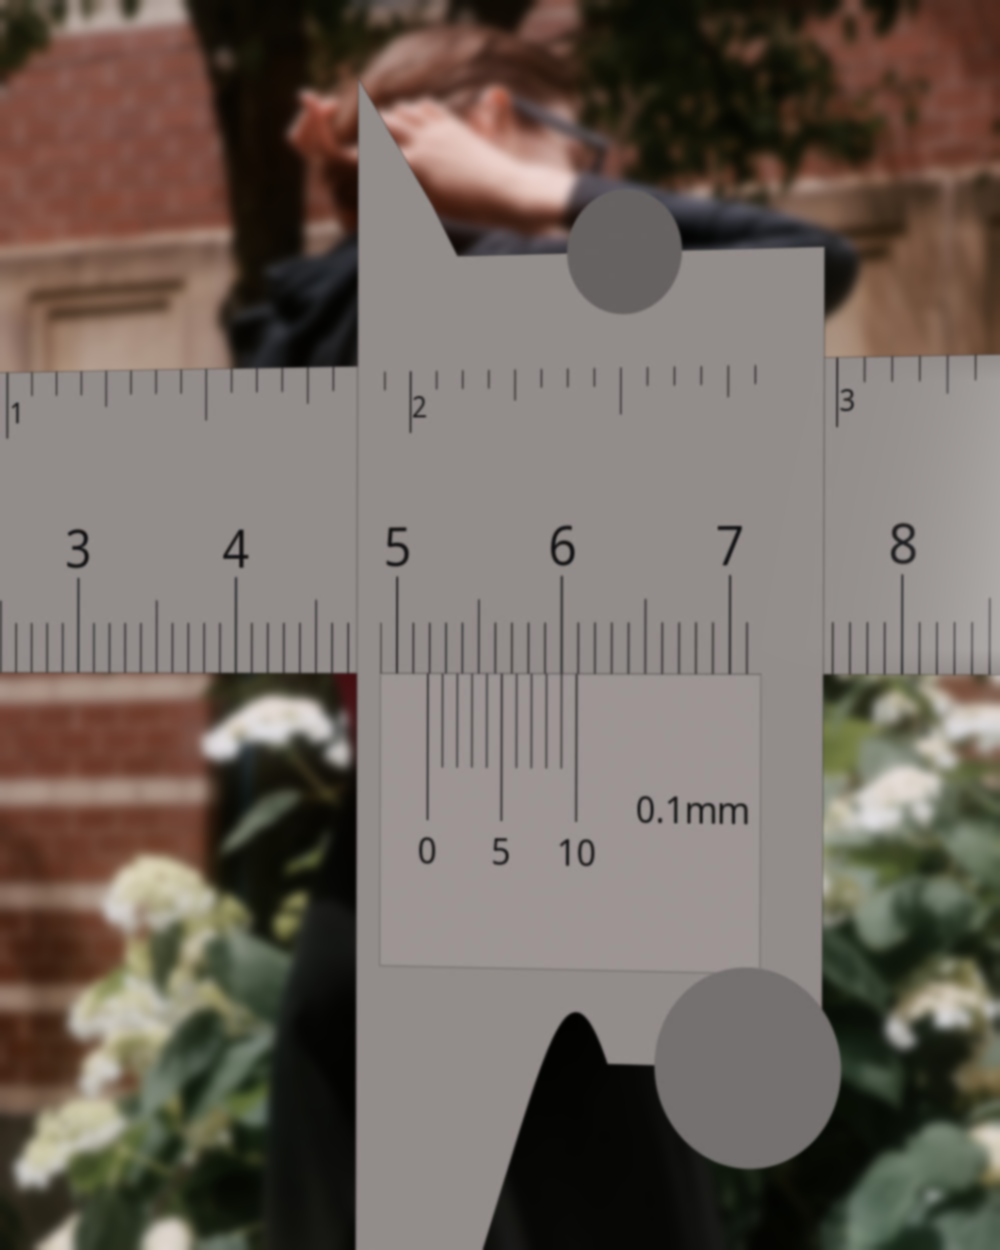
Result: 51.9
